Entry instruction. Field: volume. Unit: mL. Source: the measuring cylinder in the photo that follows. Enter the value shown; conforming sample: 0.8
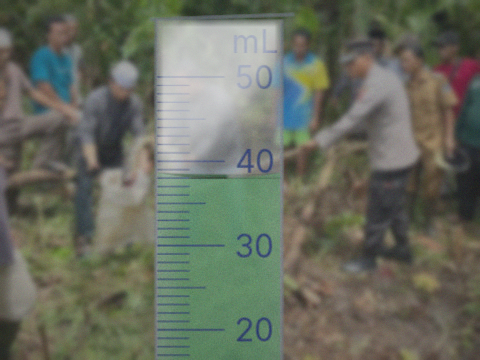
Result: 38
